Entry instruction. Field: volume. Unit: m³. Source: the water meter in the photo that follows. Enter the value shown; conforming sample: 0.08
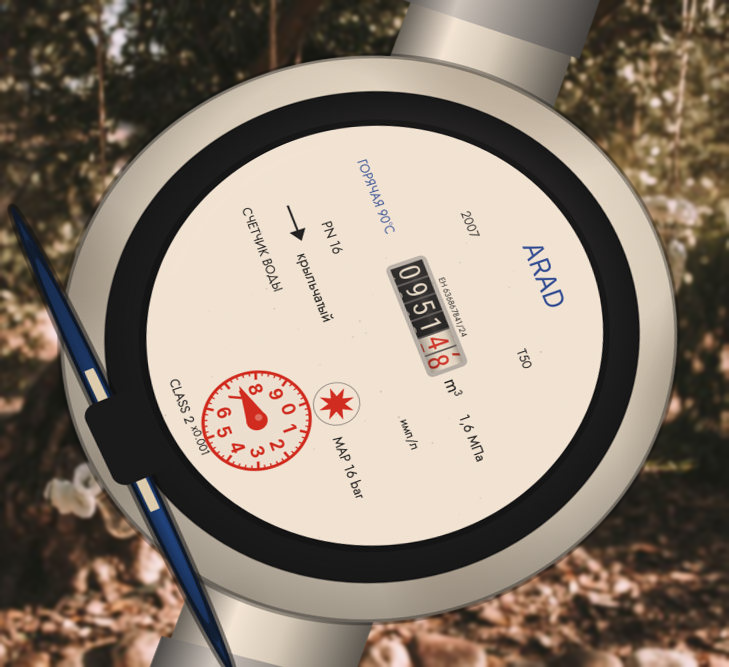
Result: 951.477
